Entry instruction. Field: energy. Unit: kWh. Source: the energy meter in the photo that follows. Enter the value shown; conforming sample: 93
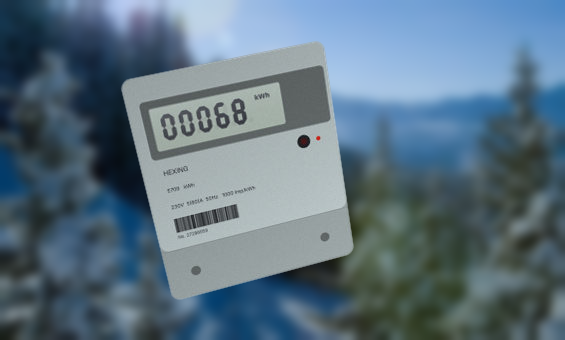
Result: 68
